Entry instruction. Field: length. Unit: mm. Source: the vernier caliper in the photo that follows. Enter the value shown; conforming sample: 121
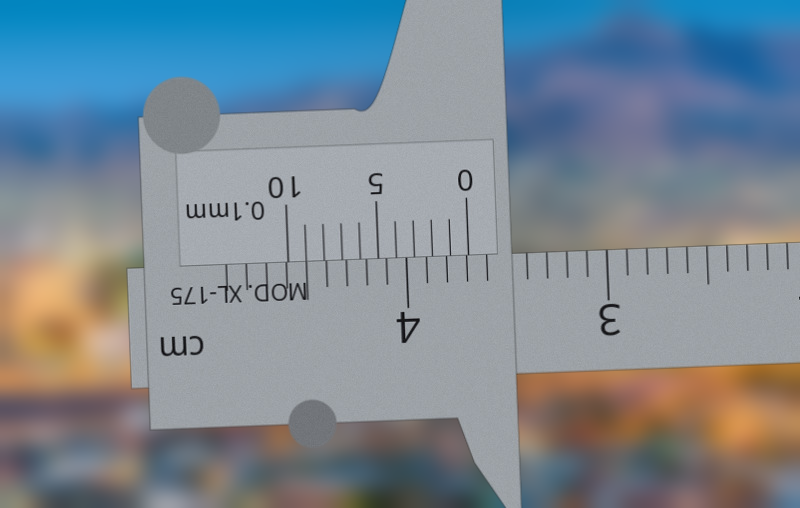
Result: 36.9
